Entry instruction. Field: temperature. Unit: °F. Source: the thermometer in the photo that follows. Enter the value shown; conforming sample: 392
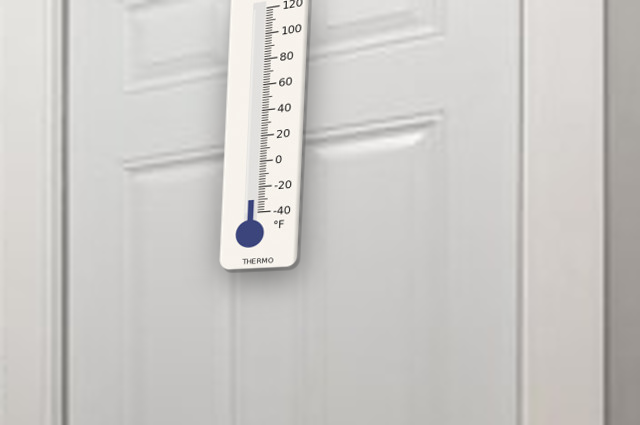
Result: -30
